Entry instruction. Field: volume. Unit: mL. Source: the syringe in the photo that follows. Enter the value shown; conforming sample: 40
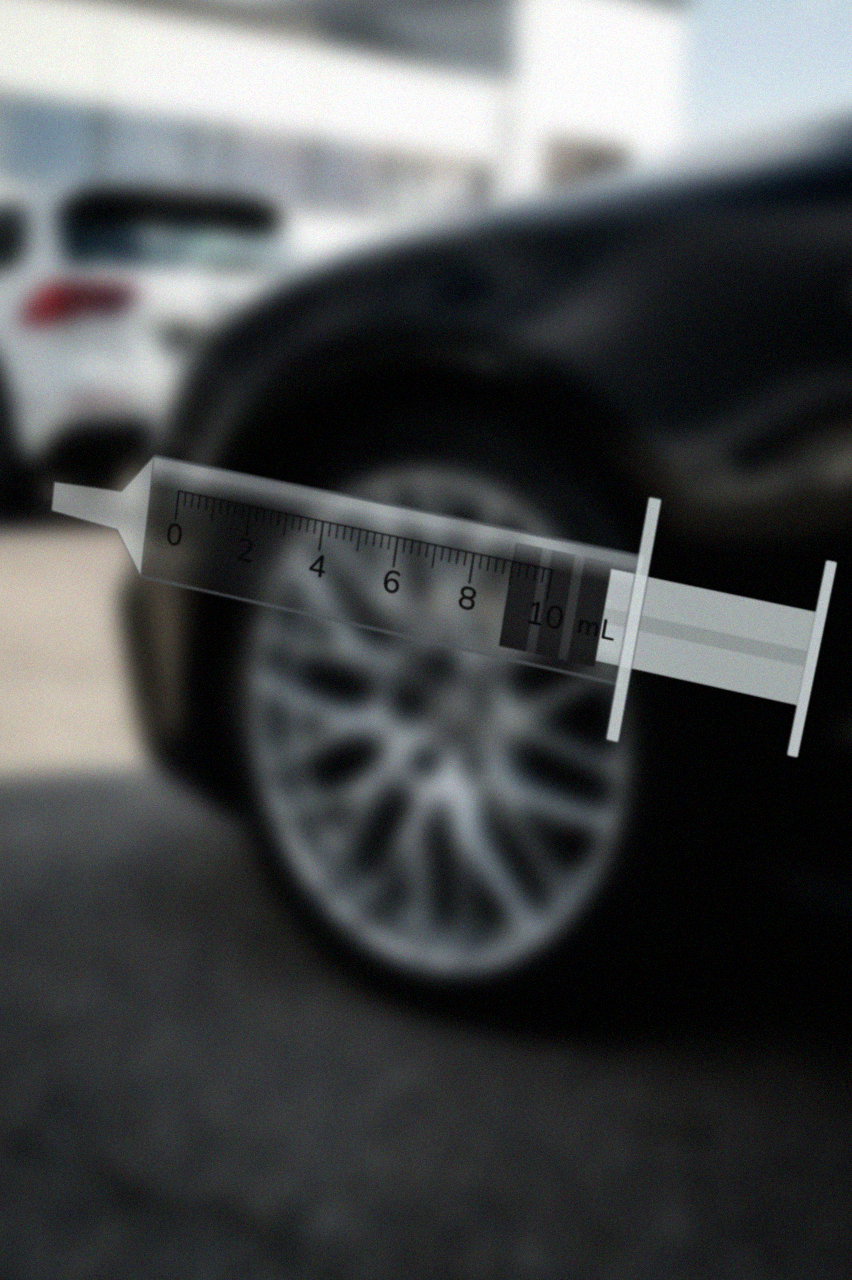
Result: 9
